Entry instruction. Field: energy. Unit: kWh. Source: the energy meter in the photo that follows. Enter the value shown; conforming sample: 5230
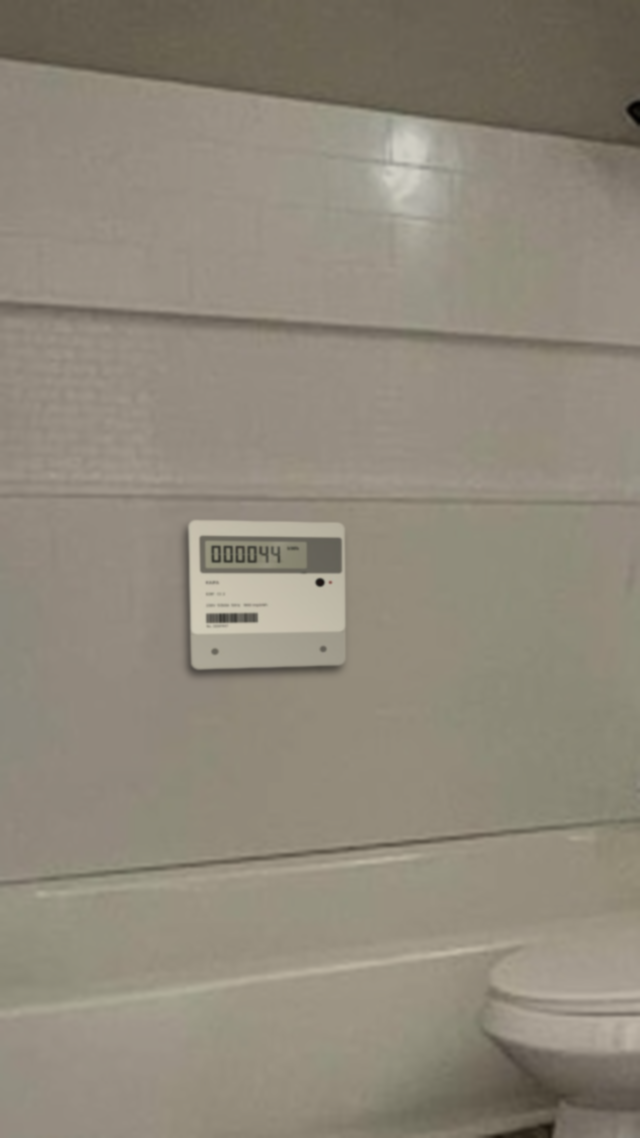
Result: 44
